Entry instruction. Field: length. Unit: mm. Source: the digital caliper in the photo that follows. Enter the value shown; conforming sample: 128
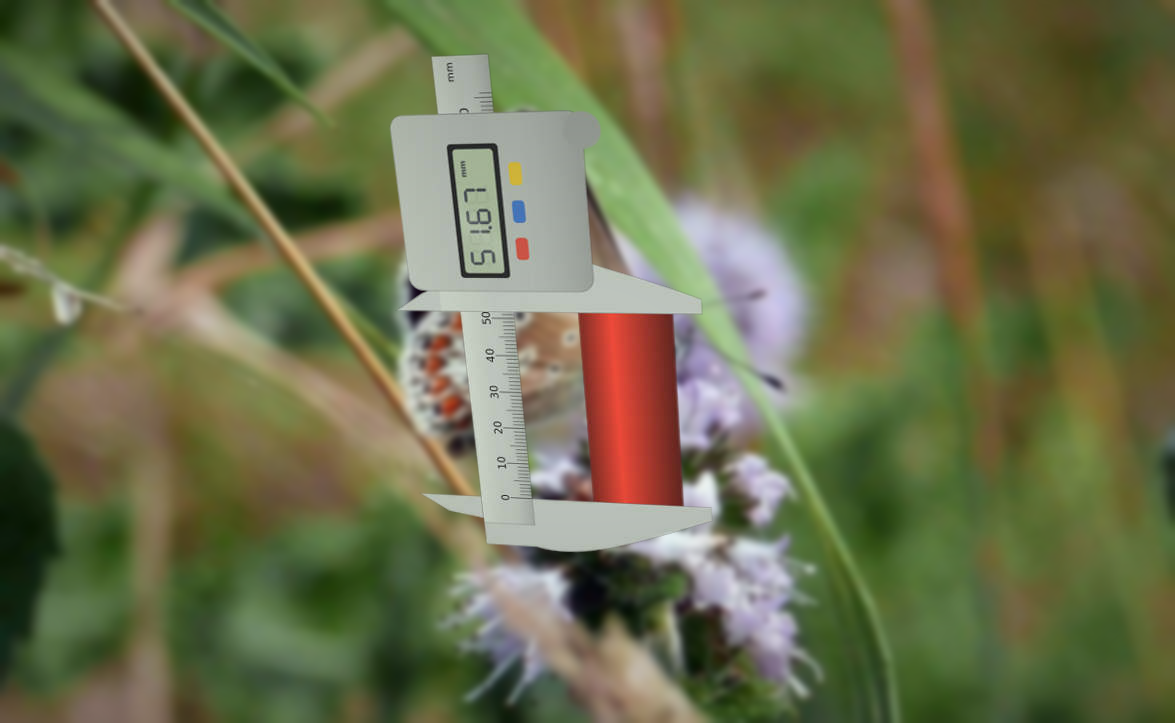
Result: 51.67
